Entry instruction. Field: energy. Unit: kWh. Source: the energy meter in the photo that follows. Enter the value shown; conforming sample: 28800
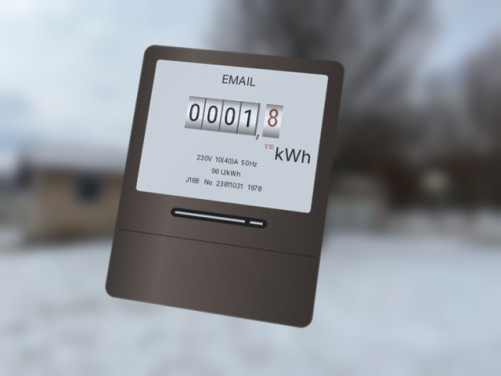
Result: 1.8
